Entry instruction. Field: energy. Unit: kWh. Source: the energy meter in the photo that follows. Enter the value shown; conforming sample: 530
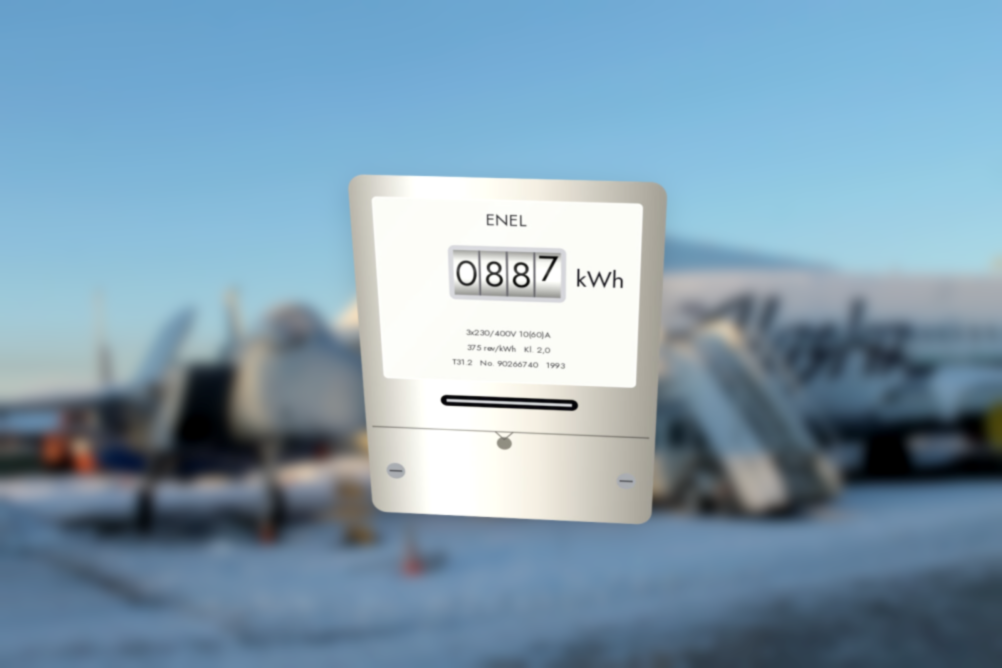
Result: 887
